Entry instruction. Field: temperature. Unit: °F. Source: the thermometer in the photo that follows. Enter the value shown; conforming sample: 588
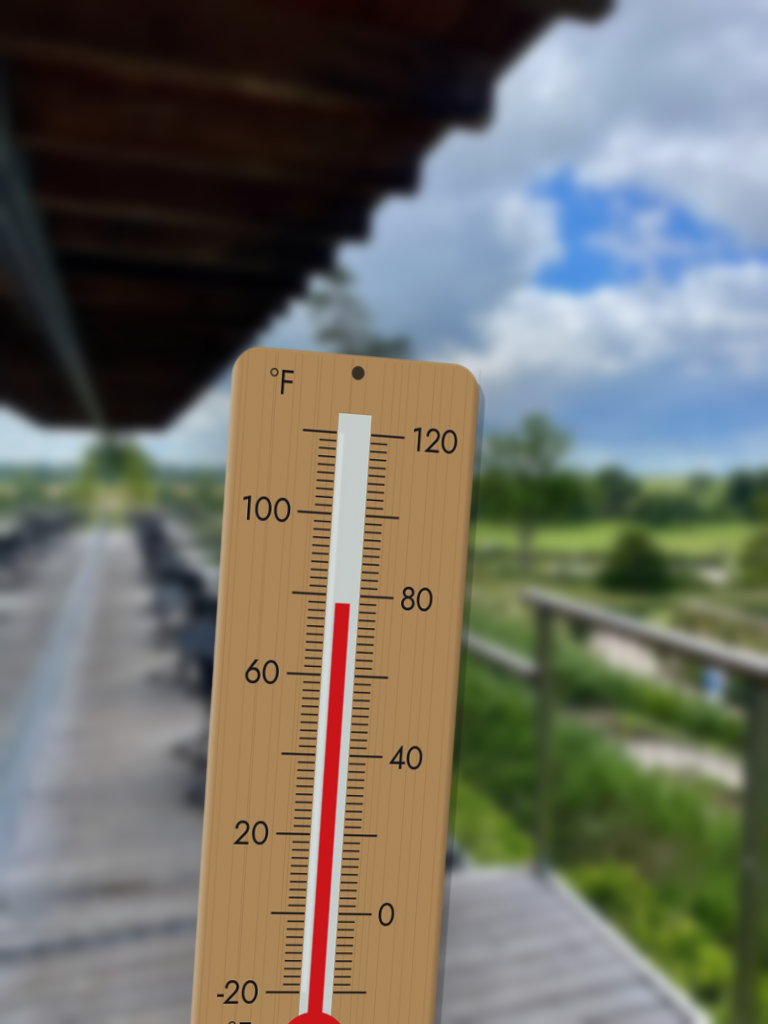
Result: 78
